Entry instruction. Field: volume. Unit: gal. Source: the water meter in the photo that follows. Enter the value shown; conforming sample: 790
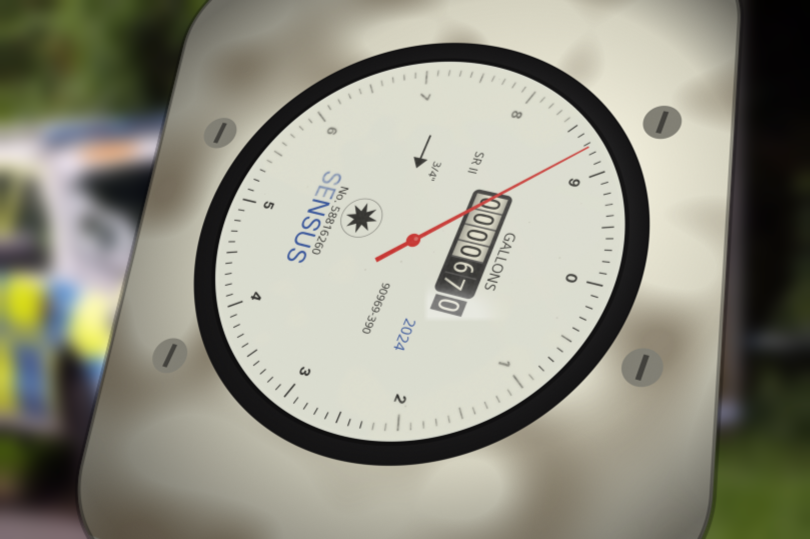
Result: 668.7
